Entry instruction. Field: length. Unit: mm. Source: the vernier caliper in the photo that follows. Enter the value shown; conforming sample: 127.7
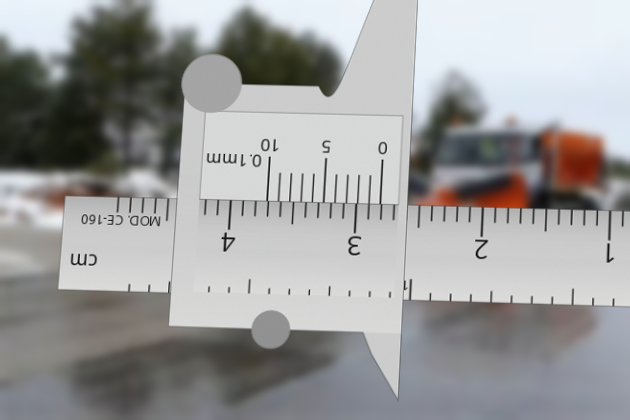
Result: 28.1
